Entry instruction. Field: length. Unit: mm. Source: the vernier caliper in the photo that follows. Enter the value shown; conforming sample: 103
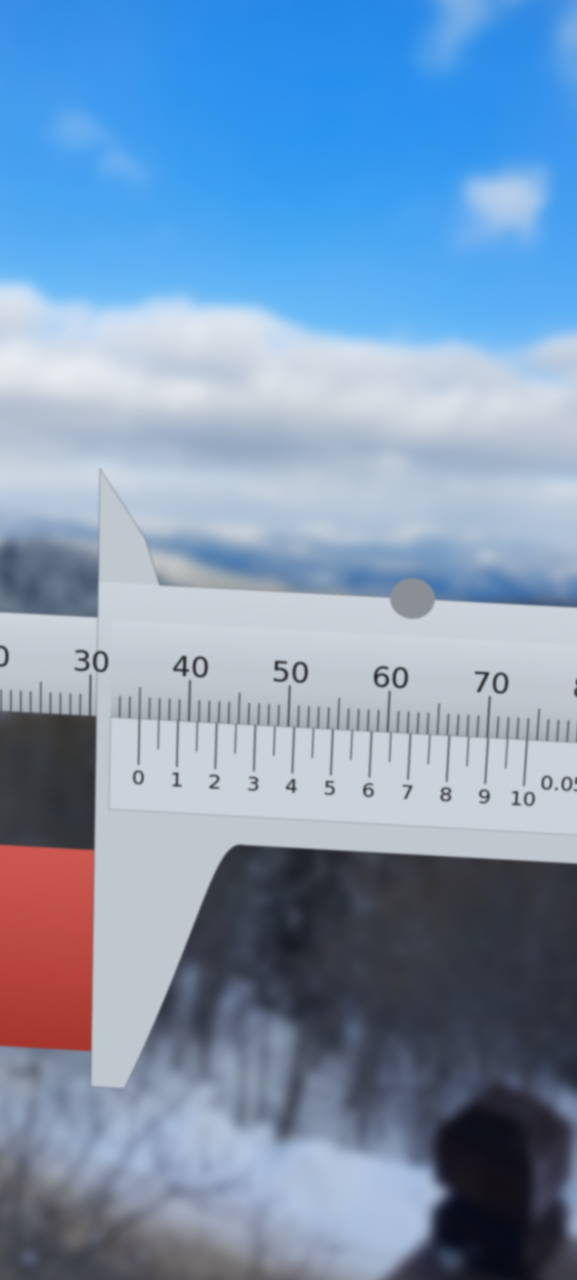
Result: 35.0
